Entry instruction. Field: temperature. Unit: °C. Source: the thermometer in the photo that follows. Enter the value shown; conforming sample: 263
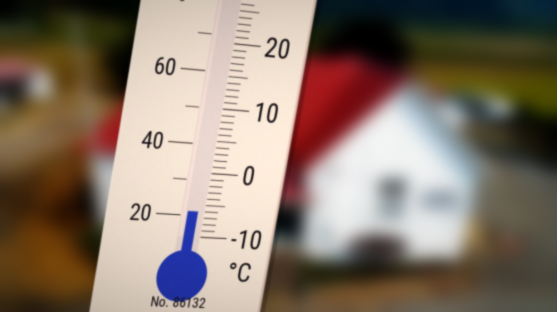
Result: -6
